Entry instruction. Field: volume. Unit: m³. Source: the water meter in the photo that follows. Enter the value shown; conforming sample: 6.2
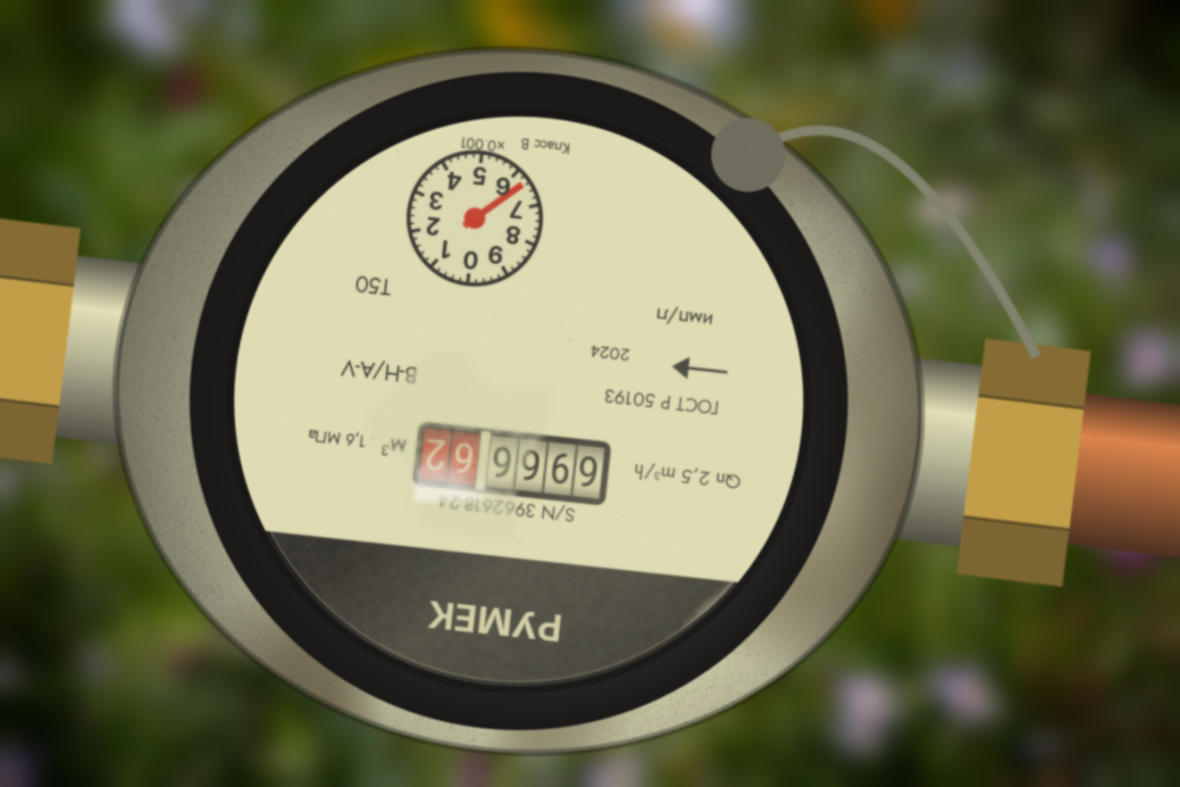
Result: 6966.626
